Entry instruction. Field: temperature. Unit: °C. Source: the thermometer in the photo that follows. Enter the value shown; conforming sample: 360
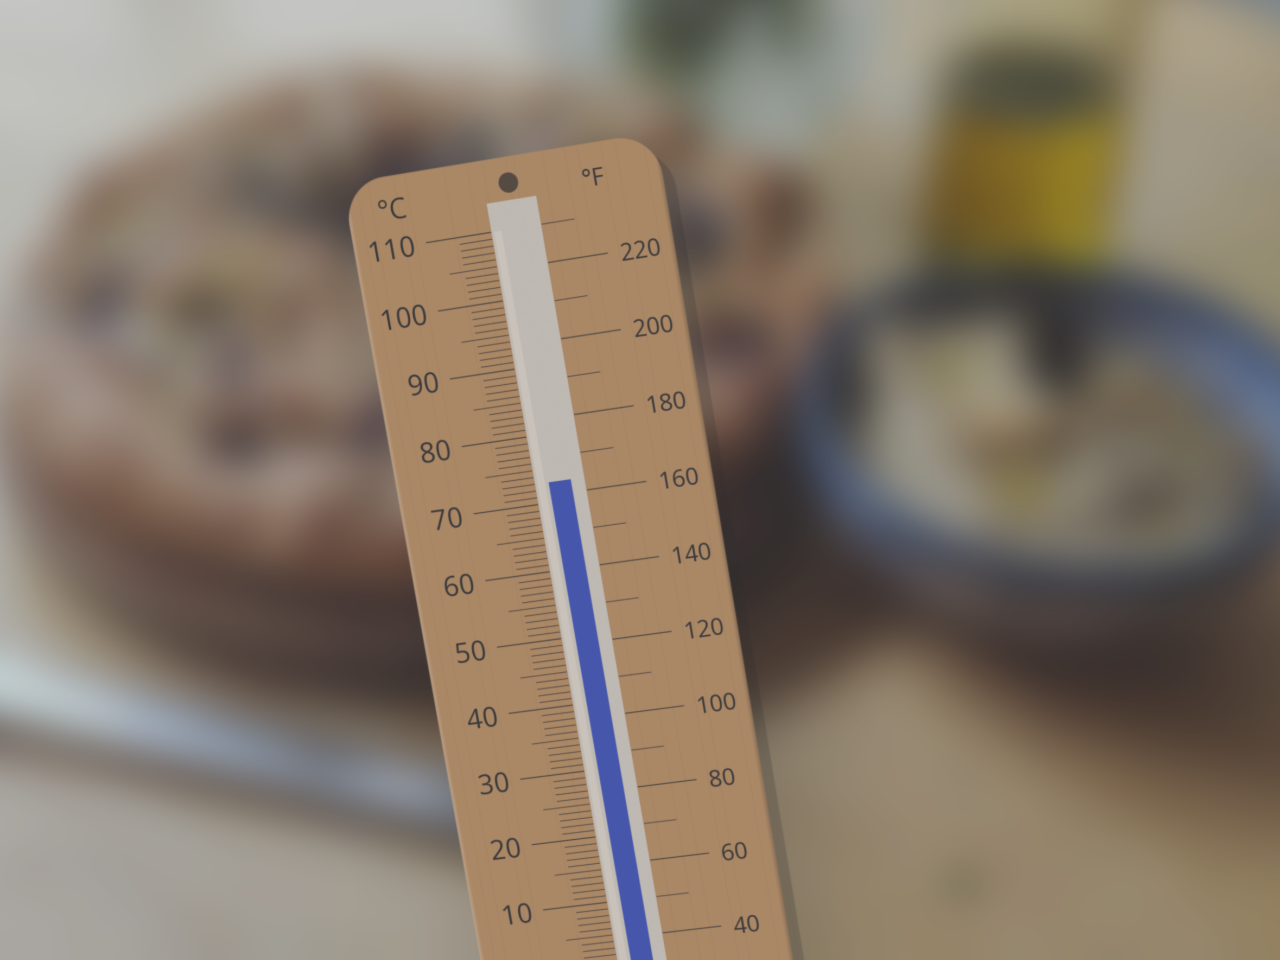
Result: 73
